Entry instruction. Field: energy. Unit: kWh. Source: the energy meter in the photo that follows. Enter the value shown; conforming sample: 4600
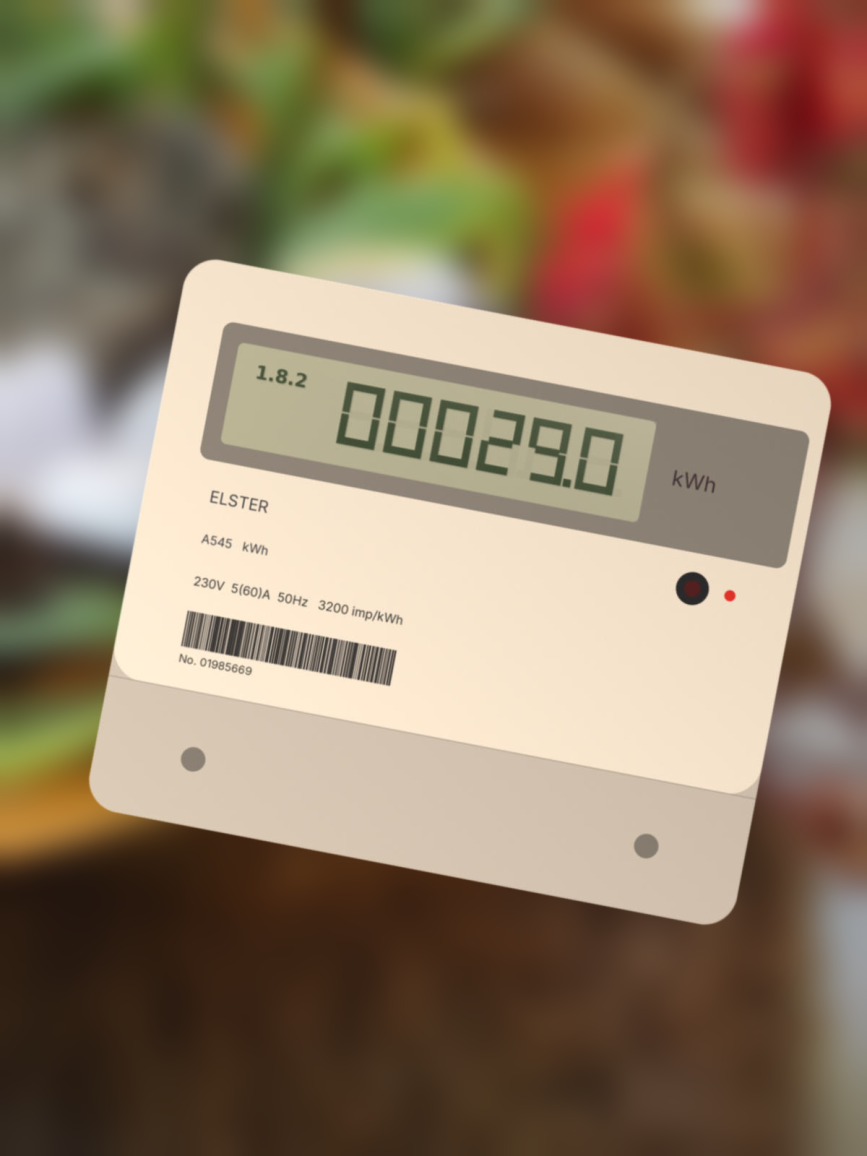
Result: 29.0
